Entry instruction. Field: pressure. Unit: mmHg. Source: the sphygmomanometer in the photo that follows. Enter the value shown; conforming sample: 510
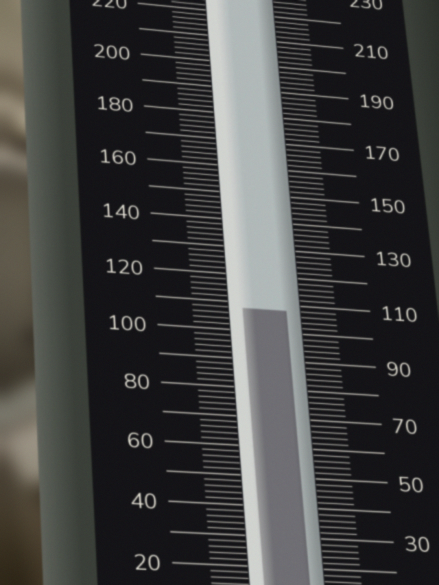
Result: 108
